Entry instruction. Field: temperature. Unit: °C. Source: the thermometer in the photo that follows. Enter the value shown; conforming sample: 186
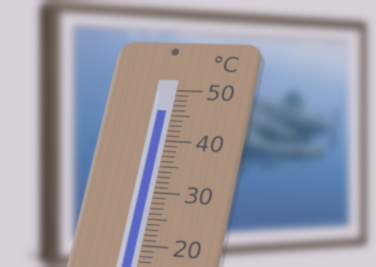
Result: 46
